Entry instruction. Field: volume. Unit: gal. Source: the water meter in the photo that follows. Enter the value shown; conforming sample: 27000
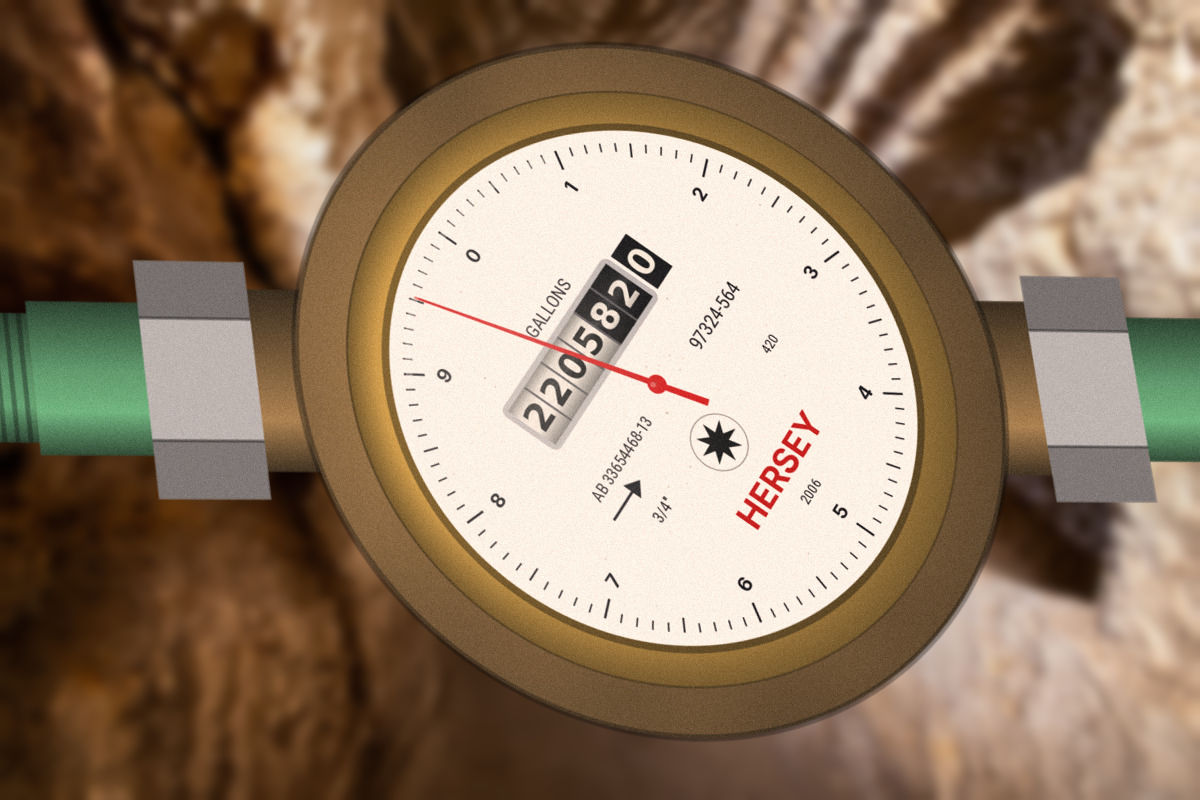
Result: 2205819.5
